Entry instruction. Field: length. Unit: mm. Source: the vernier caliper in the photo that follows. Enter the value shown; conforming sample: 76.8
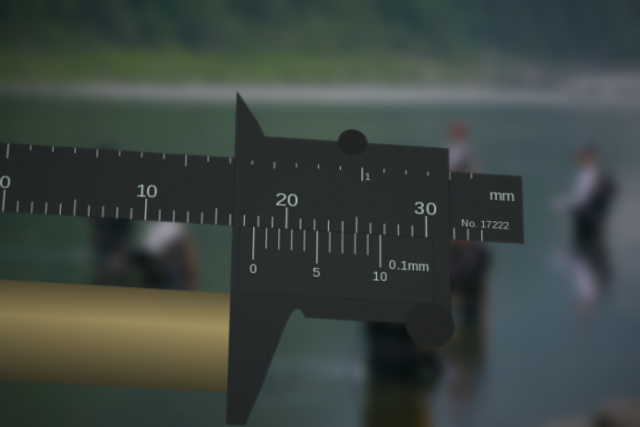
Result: 17.7
